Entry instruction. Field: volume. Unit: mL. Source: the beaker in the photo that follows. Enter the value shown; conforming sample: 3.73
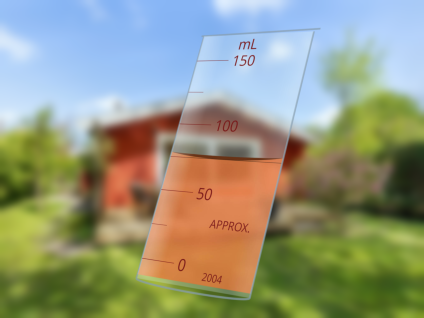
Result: 75
